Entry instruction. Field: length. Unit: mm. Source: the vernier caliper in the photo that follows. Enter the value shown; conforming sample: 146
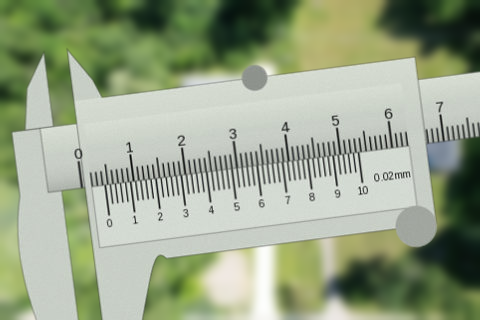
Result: 4.5
